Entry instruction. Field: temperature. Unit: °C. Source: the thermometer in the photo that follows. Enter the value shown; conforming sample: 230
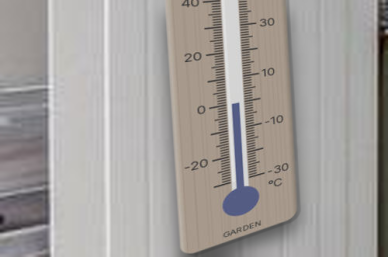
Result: 0
